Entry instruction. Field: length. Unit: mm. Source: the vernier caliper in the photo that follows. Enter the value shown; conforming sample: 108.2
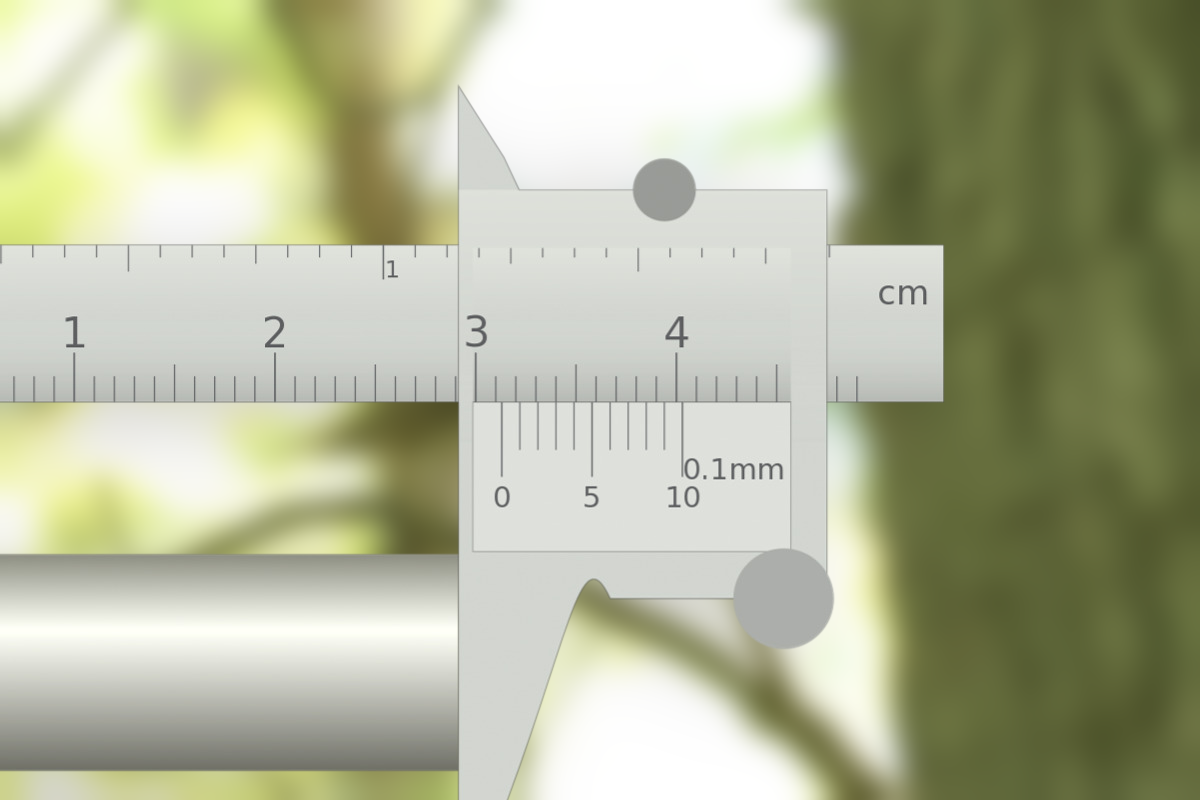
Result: 31.3
